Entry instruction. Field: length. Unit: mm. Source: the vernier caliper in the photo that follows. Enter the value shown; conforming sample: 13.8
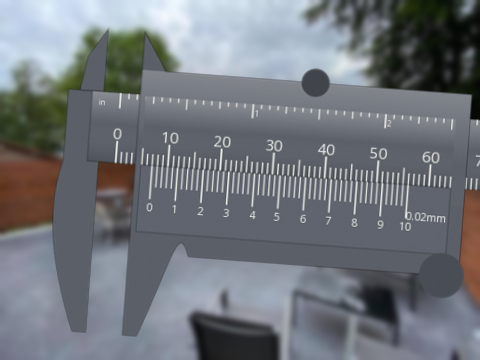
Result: 7.0
